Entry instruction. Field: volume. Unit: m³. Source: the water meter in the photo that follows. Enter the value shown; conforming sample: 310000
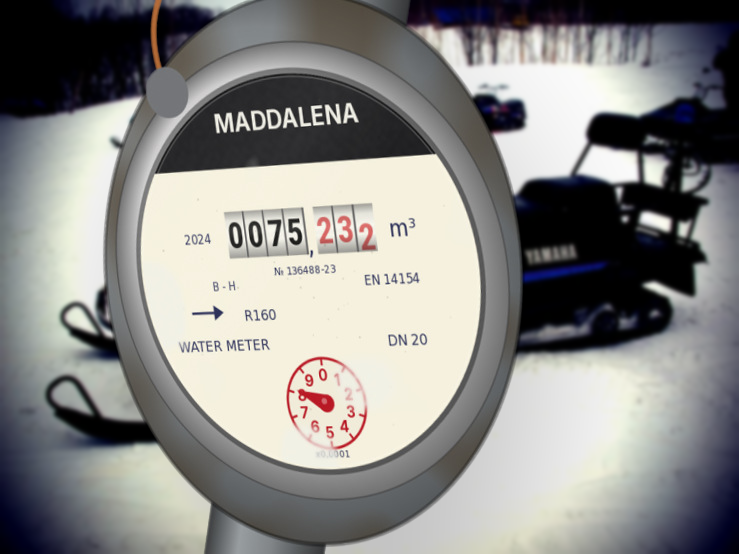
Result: 75.2318
